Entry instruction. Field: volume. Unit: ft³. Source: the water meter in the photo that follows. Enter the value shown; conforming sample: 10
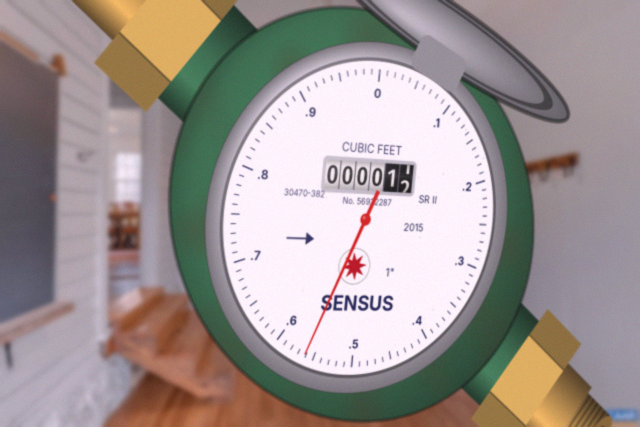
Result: 11.56
